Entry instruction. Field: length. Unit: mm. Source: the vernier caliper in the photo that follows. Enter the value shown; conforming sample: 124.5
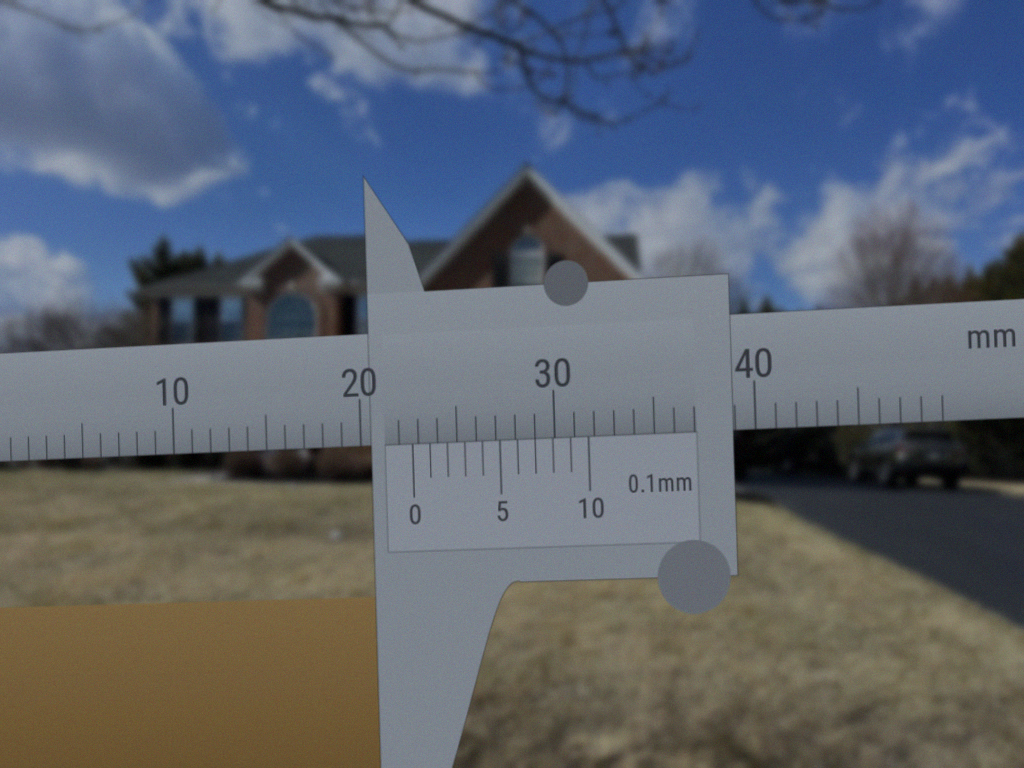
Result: 22.7
